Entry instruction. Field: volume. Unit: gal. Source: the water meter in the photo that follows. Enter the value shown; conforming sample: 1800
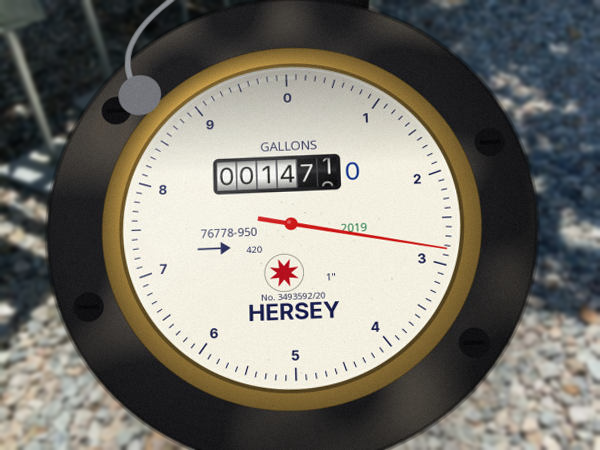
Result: 14712.8
